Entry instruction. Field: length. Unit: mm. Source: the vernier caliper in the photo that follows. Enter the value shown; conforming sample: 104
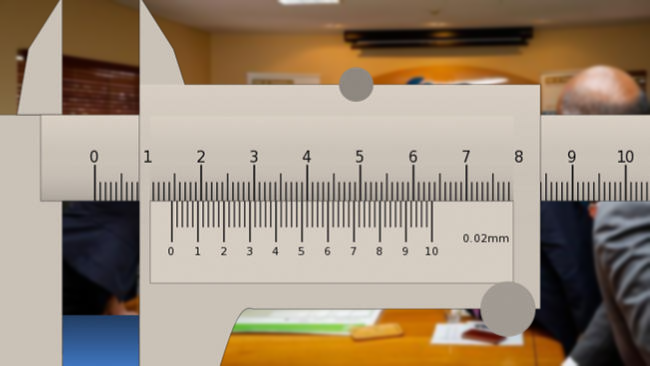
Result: 14.5
